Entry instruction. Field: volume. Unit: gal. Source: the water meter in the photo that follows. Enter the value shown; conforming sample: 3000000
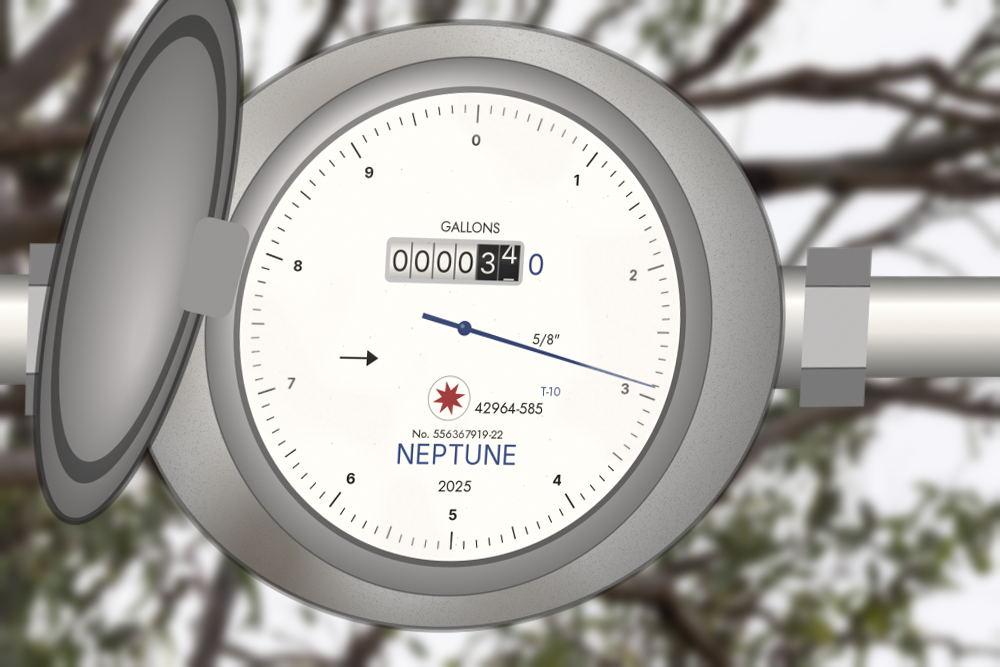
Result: 342.9
